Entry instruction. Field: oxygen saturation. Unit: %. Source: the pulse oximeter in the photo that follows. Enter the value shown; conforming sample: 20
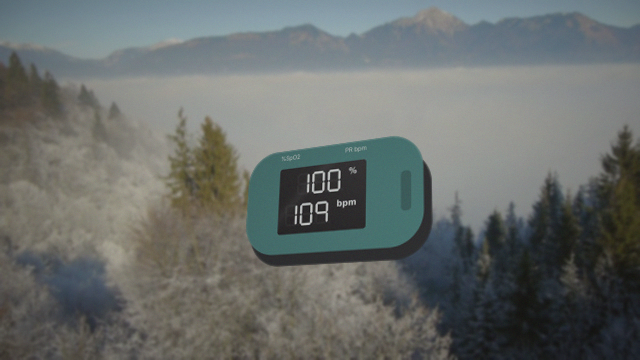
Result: 100
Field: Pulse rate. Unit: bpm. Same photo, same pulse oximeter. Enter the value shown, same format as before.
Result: 109
